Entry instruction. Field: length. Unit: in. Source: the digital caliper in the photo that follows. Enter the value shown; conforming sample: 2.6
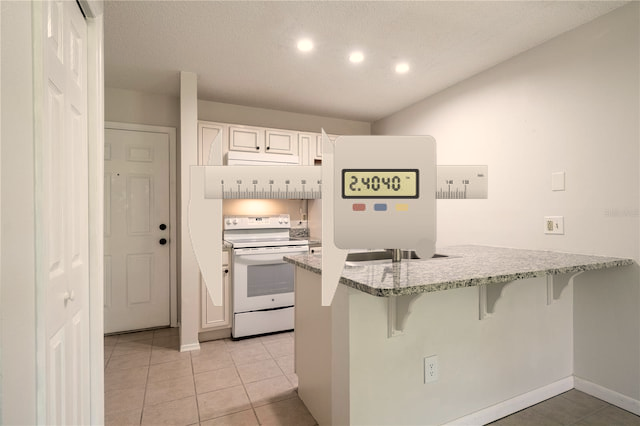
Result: 2.4040
